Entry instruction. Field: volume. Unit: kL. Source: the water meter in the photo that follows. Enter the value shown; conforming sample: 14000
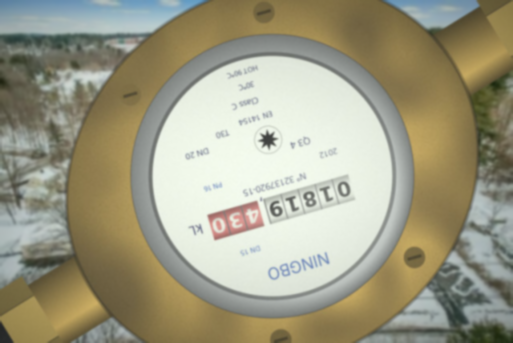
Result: 1819.430
